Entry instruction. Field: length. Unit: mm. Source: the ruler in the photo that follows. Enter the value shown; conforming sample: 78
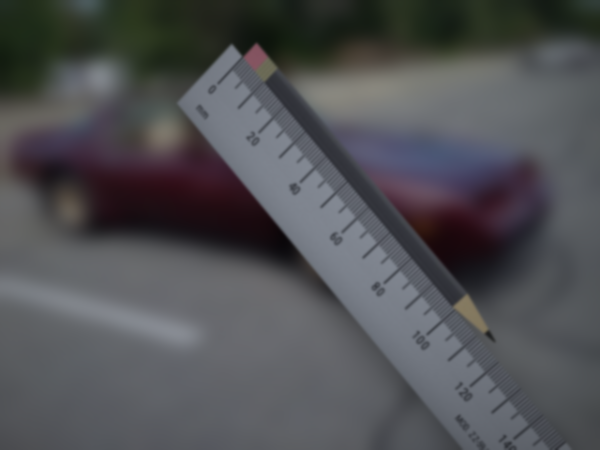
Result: 115
